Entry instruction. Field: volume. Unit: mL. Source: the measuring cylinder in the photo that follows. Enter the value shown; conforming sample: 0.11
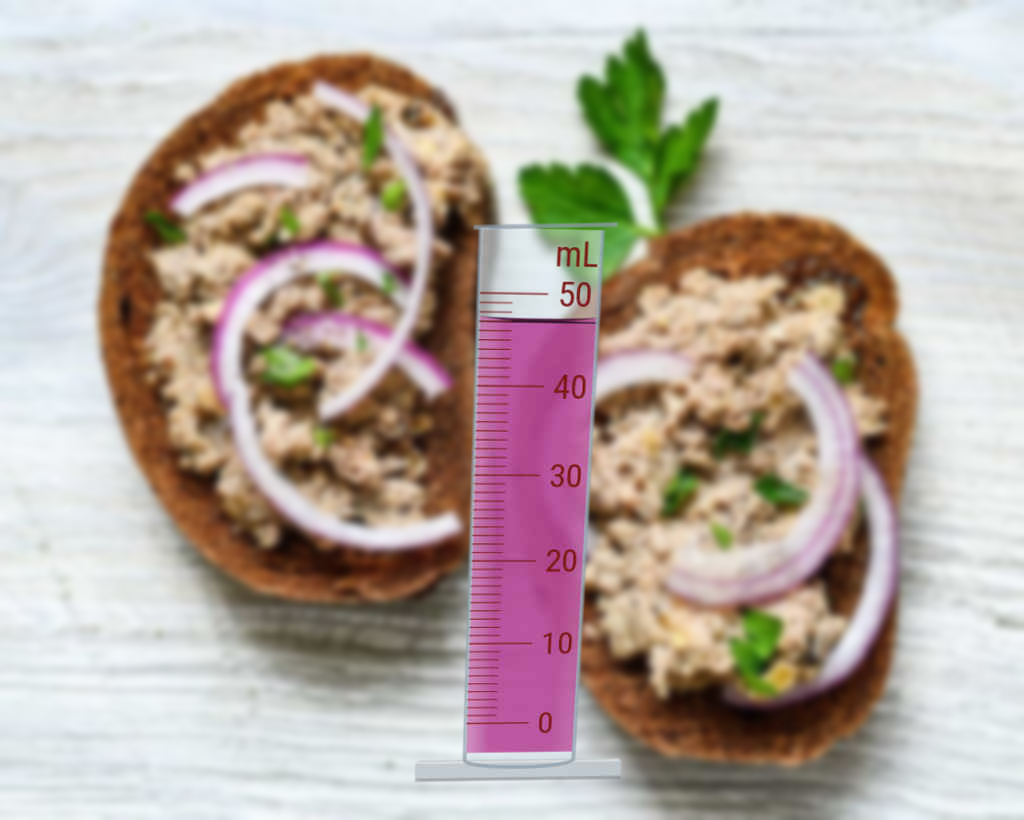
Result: 47
